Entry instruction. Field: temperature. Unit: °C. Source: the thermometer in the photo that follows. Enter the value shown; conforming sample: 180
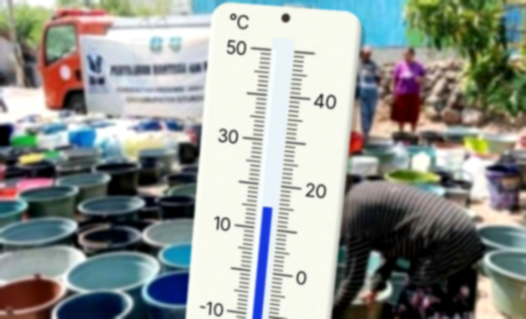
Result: 15
